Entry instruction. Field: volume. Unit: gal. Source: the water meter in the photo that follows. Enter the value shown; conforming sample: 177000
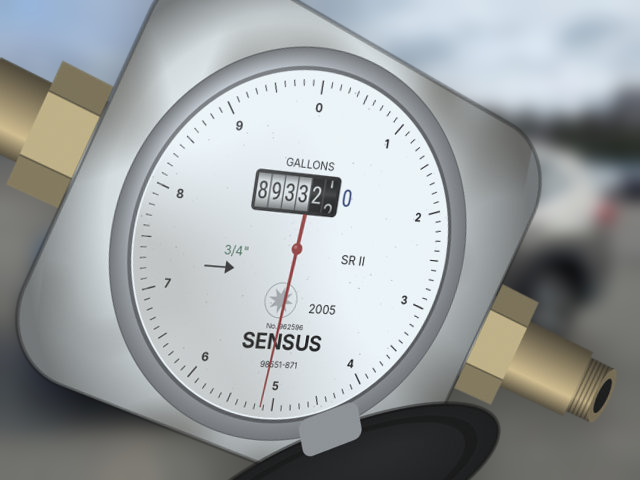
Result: 8933215.1
